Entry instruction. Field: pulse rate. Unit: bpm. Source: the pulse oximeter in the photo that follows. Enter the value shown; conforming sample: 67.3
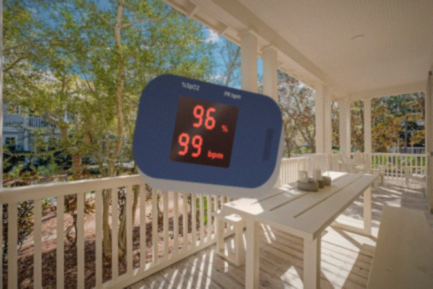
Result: 99
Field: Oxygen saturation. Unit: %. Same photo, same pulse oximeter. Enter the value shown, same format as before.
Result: 96
